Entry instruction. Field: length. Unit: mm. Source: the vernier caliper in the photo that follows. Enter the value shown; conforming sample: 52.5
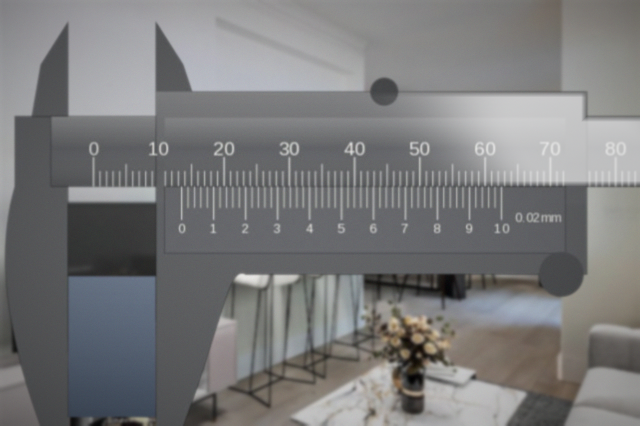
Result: 13.5
